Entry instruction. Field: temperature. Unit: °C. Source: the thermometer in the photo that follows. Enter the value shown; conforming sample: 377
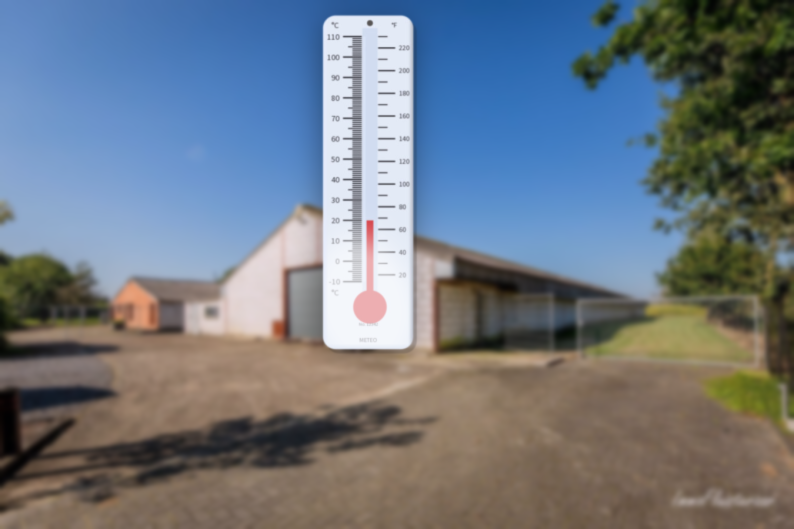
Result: 20
